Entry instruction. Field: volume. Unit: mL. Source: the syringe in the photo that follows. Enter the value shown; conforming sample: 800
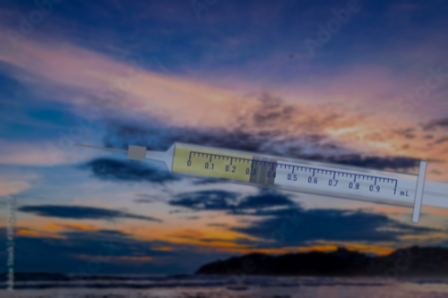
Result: 0.3
